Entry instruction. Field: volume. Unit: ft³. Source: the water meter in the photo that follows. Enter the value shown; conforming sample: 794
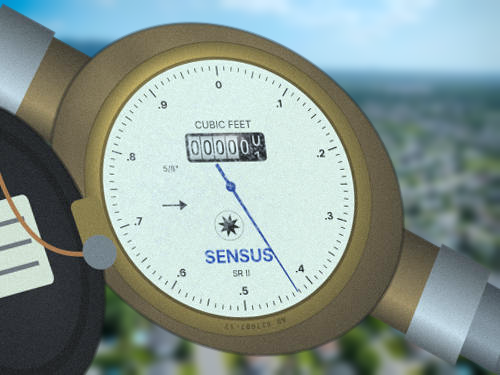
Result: 0.42
